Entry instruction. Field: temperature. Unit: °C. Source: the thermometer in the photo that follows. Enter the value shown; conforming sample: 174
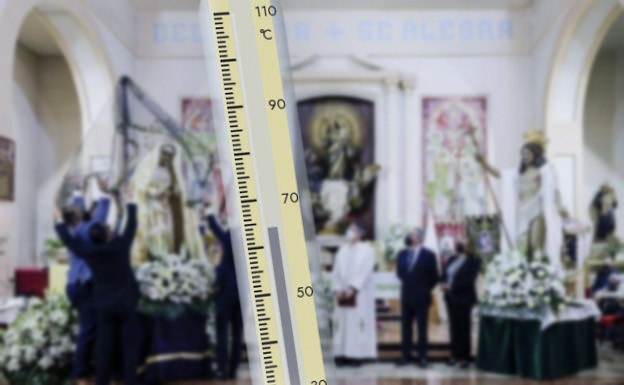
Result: 64
